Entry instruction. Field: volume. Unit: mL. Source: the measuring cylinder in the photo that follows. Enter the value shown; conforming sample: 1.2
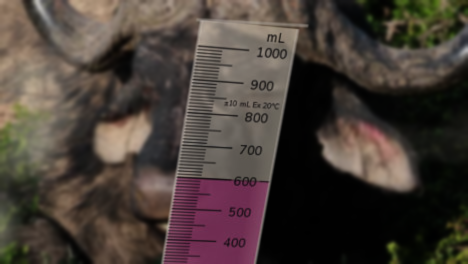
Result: 600
